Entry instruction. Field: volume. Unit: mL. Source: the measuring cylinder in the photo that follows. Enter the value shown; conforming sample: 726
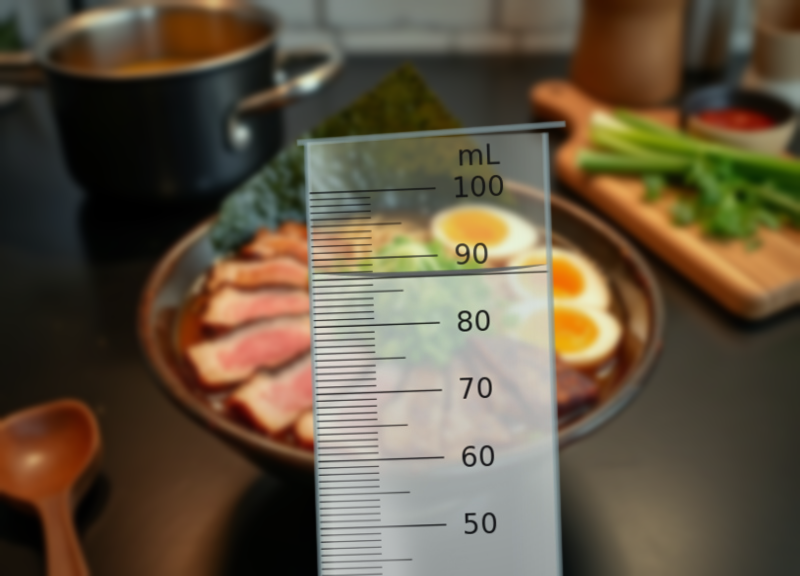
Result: 87
